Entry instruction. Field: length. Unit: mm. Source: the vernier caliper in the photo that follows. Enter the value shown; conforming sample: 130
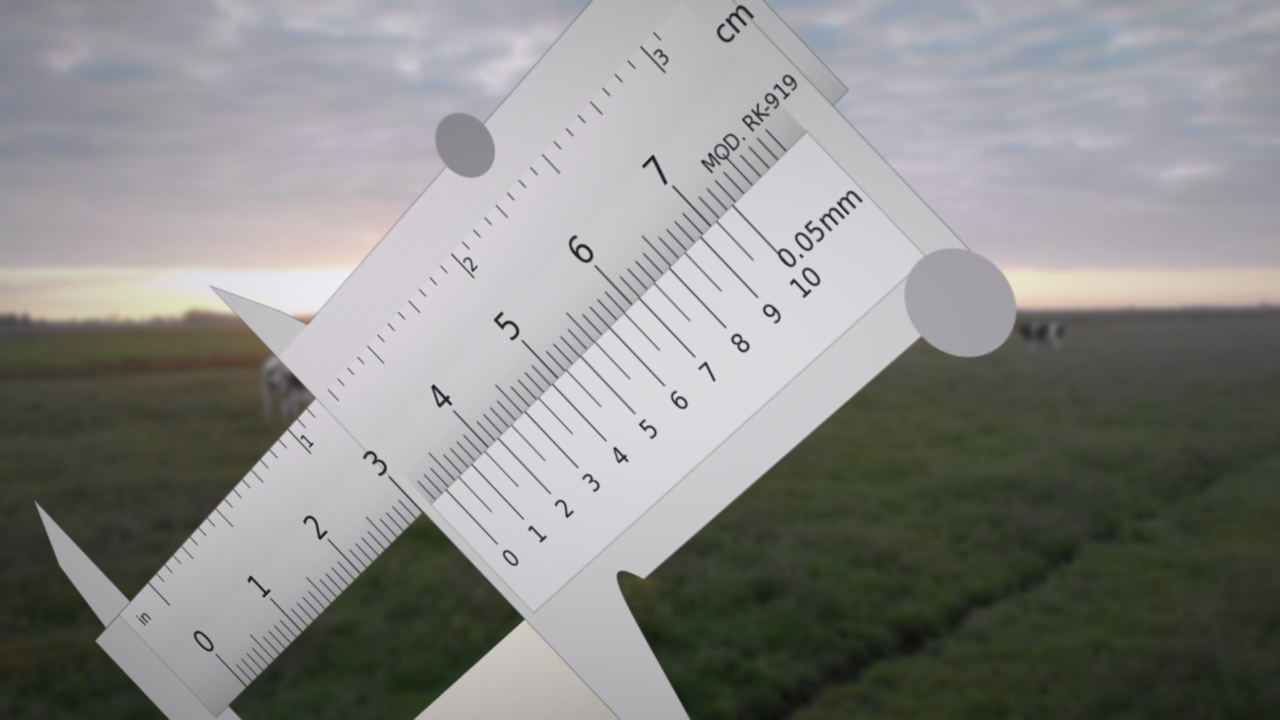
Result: 33.6
